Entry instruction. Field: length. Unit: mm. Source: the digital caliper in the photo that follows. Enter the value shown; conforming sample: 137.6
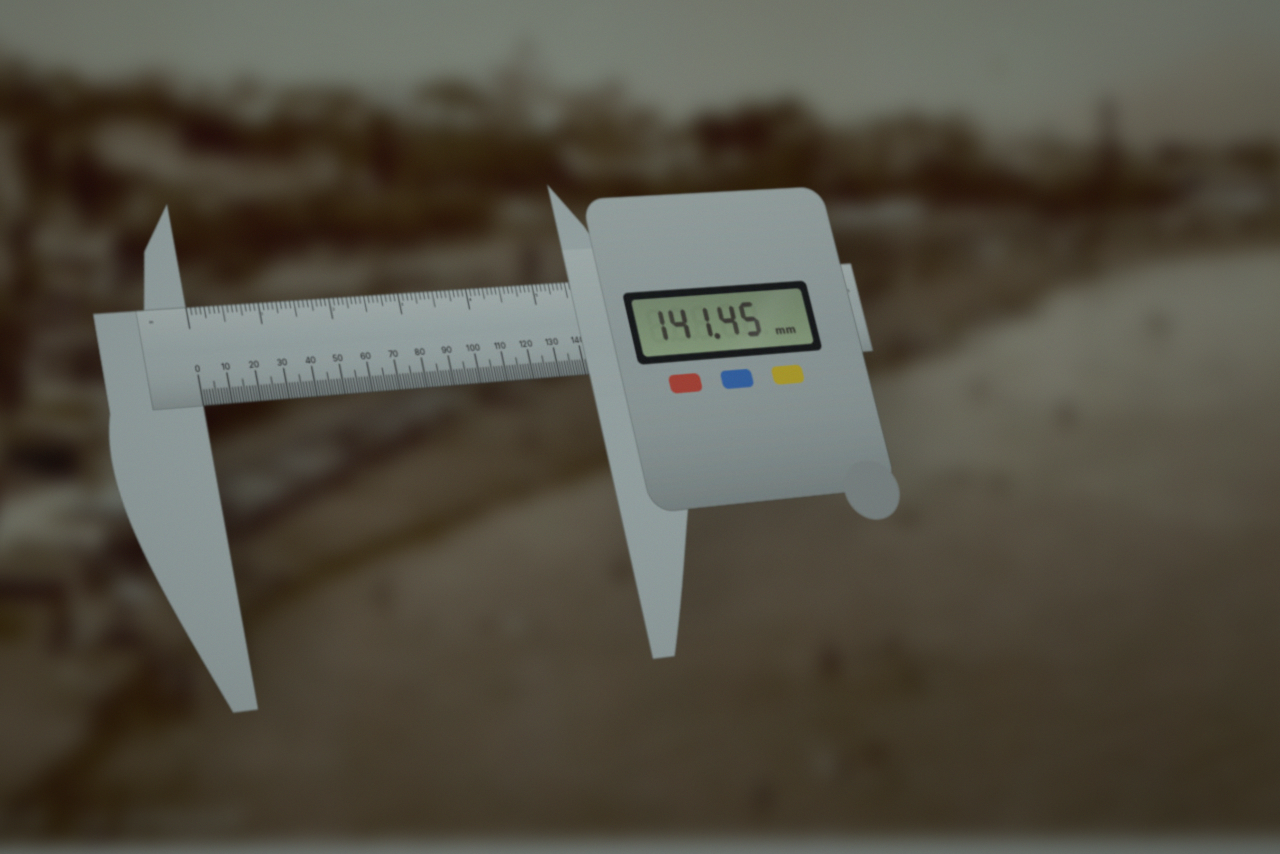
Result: 141.45
